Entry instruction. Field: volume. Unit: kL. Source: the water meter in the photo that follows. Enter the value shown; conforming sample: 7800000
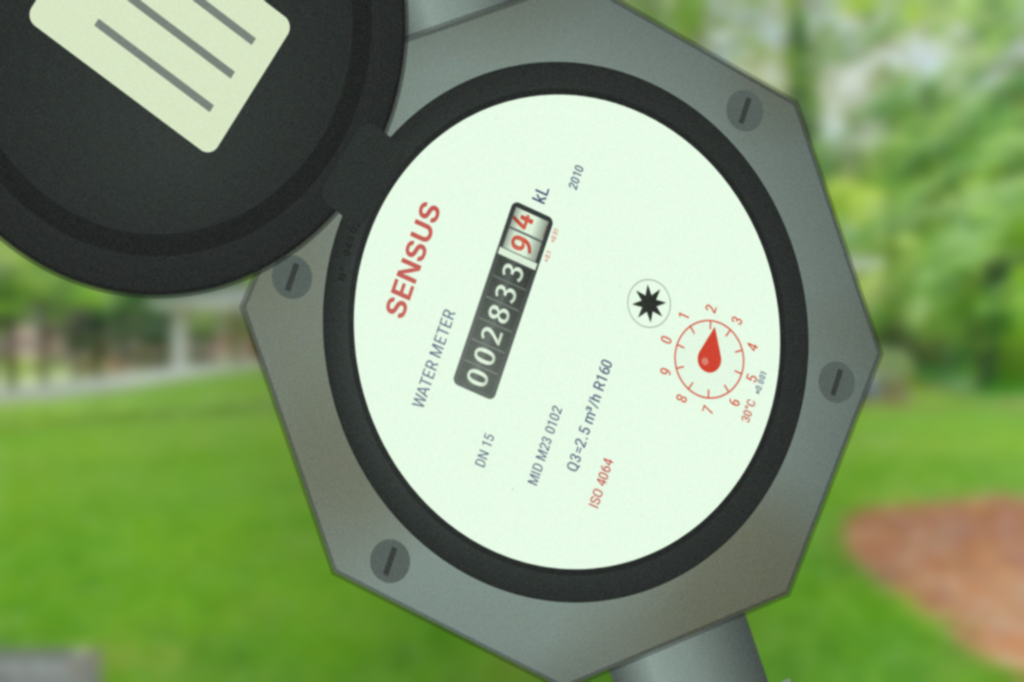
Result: 2833.942
